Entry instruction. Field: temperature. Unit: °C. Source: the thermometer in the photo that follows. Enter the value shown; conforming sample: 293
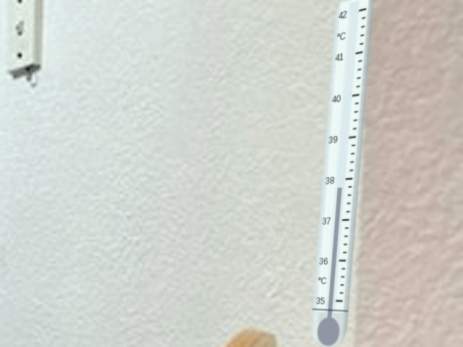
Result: 37.8
